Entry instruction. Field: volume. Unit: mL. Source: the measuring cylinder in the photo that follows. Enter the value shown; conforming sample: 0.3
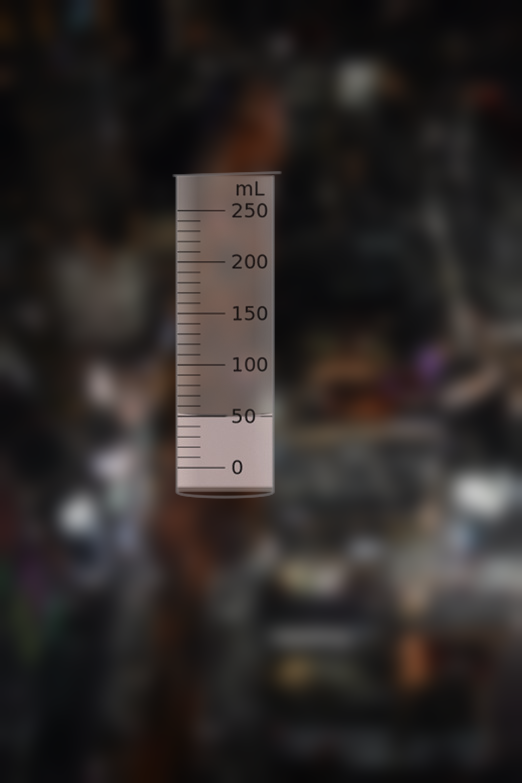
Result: 50
